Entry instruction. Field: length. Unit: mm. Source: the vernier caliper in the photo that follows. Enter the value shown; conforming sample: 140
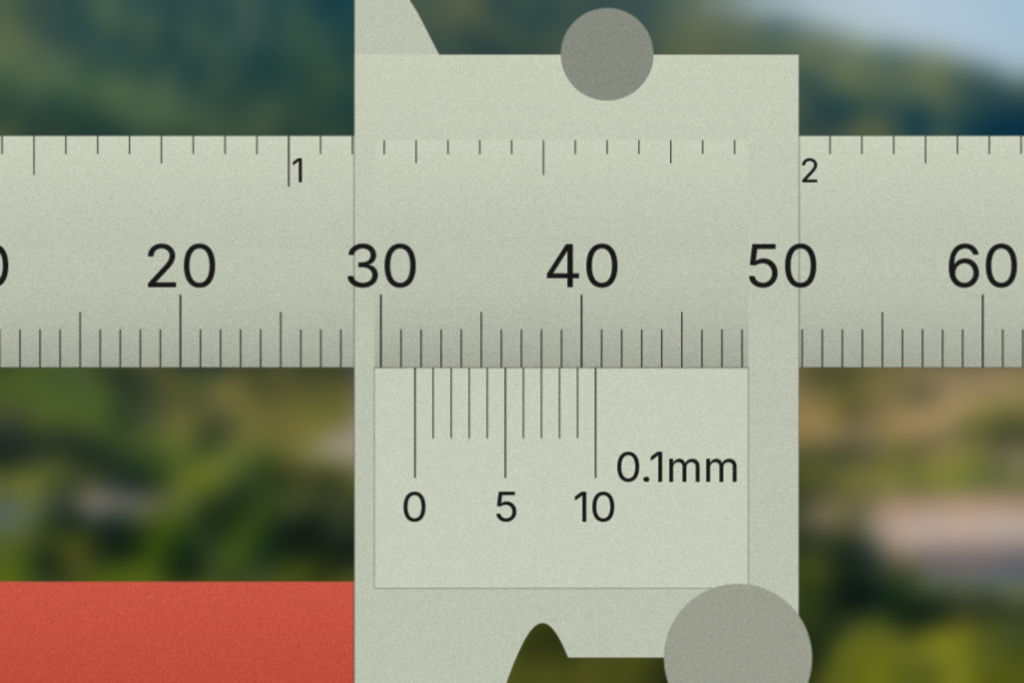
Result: 31.7
